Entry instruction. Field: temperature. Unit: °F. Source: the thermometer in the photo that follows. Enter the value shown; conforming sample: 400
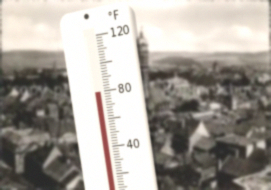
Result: 80
